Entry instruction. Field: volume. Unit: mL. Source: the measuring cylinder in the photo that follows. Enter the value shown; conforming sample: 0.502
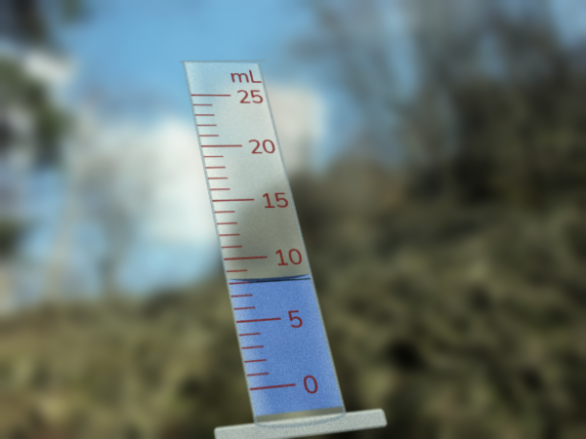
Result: 8
